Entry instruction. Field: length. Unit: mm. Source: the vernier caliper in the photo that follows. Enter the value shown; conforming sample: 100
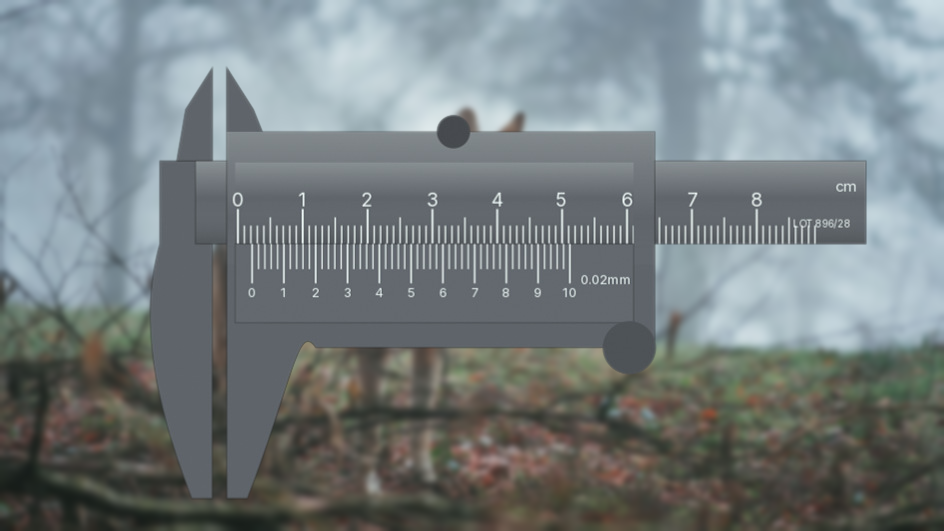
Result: 2.2
